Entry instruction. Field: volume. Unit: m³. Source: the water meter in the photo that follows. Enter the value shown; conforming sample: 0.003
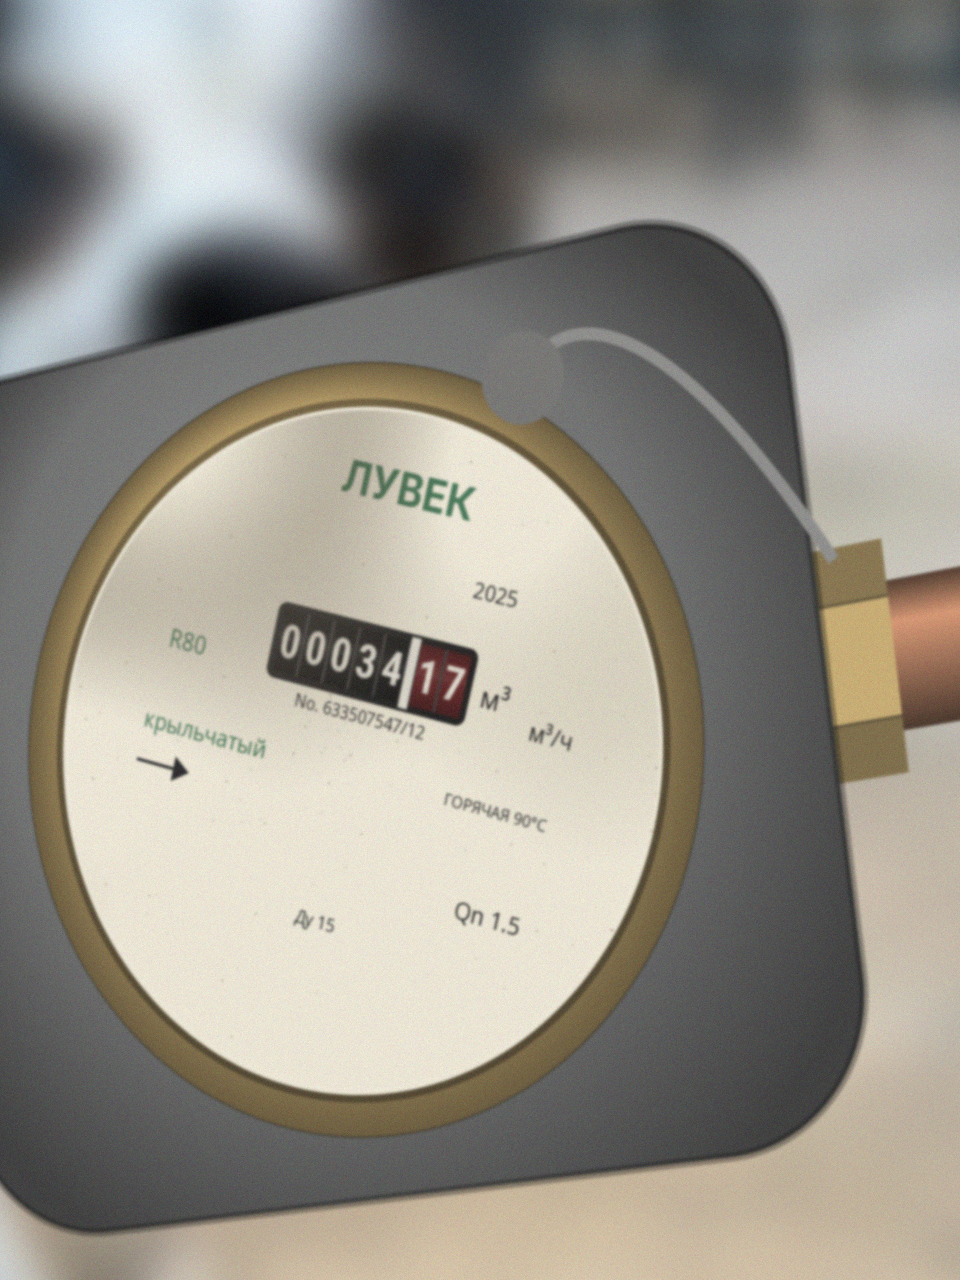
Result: 34.17
